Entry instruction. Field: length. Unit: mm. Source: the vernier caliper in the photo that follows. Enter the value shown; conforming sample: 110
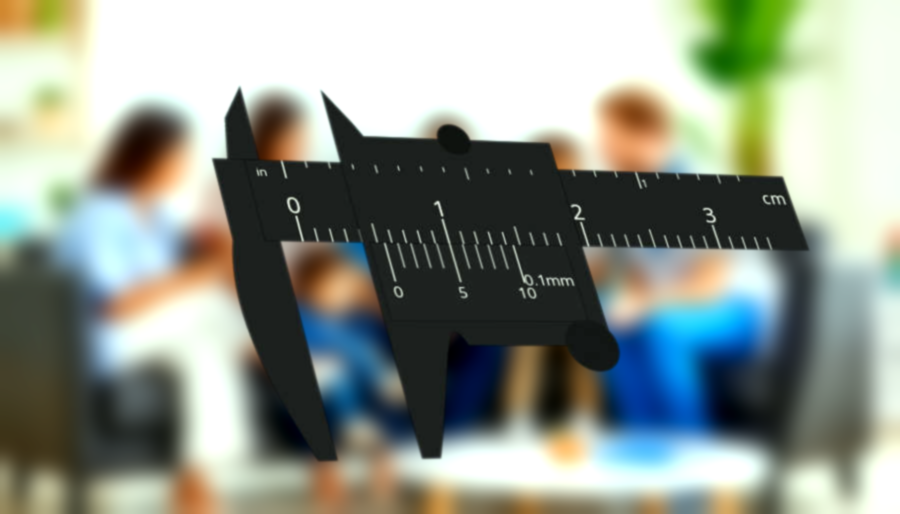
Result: 5.5
